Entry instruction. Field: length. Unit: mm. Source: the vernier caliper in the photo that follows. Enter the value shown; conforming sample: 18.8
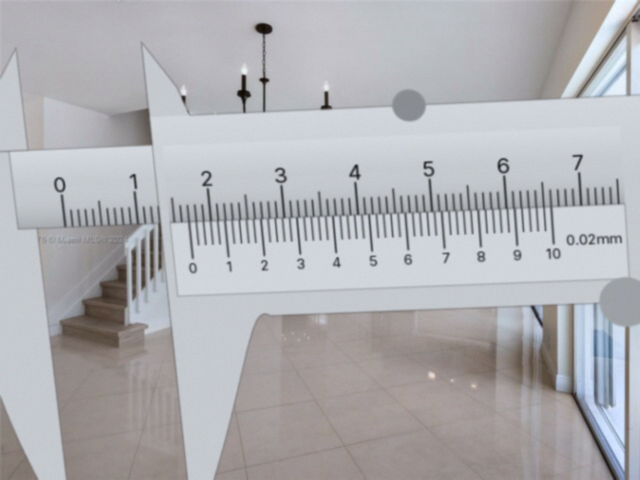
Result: 17.0
